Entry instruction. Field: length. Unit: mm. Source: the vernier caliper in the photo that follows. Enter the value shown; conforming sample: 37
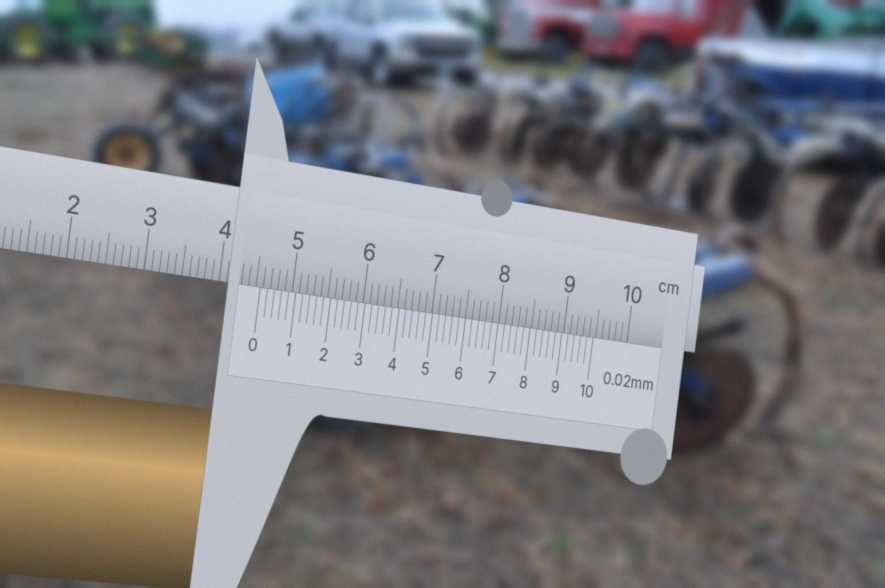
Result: 45.6
